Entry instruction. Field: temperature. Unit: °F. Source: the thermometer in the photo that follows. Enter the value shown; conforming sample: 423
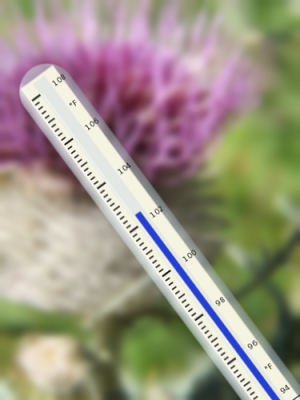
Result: 102.4
